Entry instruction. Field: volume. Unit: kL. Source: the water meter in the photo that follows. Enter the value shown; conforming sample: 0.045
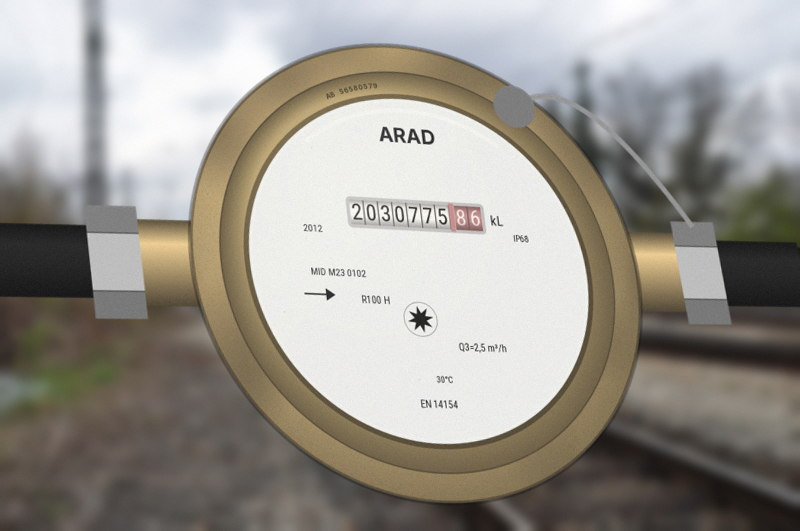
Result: 2030775.86
